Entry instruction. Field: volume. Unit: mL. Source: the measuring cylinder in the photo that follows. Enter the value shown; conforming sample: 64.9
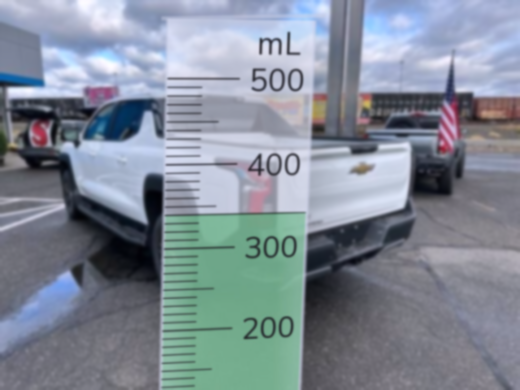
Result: 340
